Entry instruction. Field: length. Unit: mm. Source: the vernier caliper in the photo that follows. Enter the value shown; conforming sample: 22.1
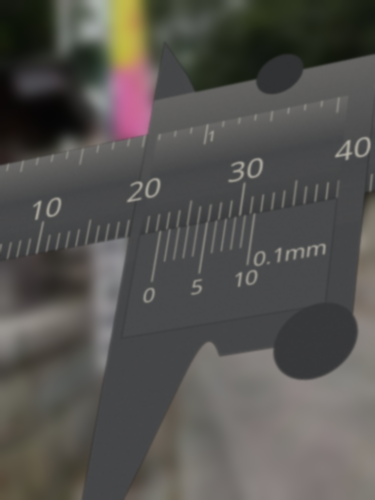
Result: 22.4
